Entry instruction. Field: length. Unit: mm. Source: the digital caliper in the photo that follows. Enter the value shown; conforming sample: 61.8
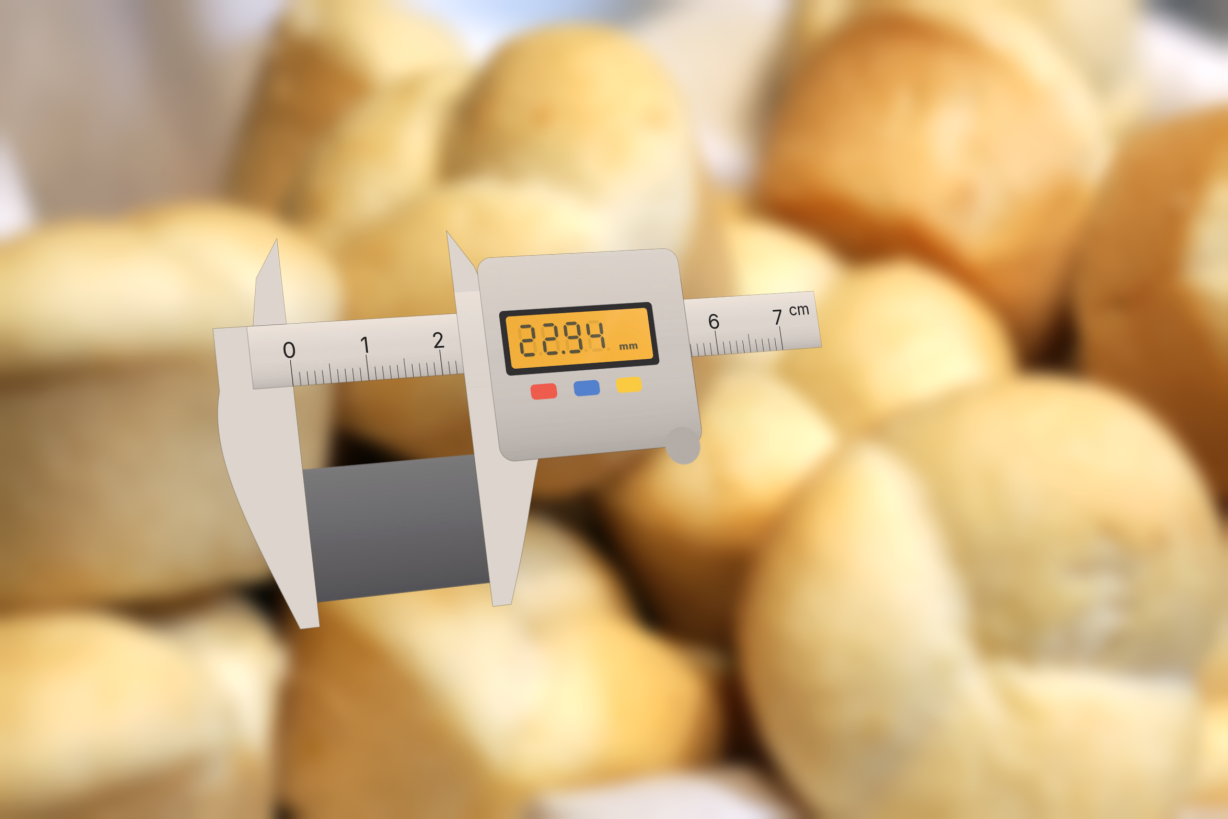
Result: 22.94
